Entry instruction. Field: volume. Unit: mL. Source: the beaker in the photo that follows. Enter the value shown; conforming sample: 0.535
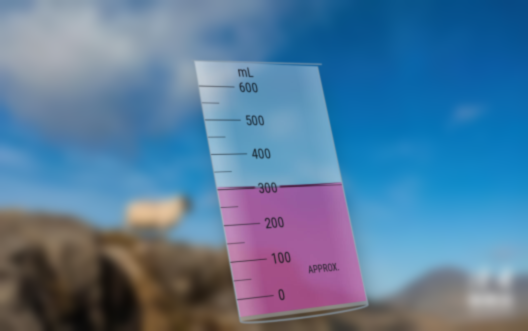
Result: 300
